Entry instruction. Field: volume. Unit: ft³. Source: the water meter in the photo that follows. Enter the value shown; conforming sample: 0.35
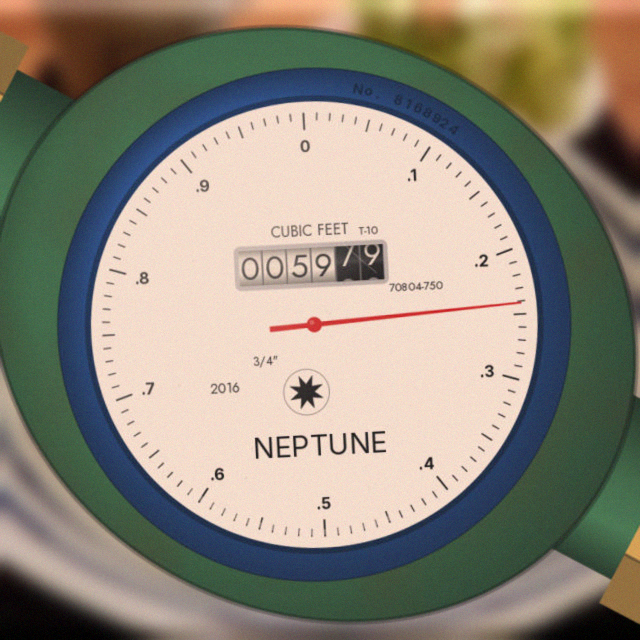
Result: 5979.24
